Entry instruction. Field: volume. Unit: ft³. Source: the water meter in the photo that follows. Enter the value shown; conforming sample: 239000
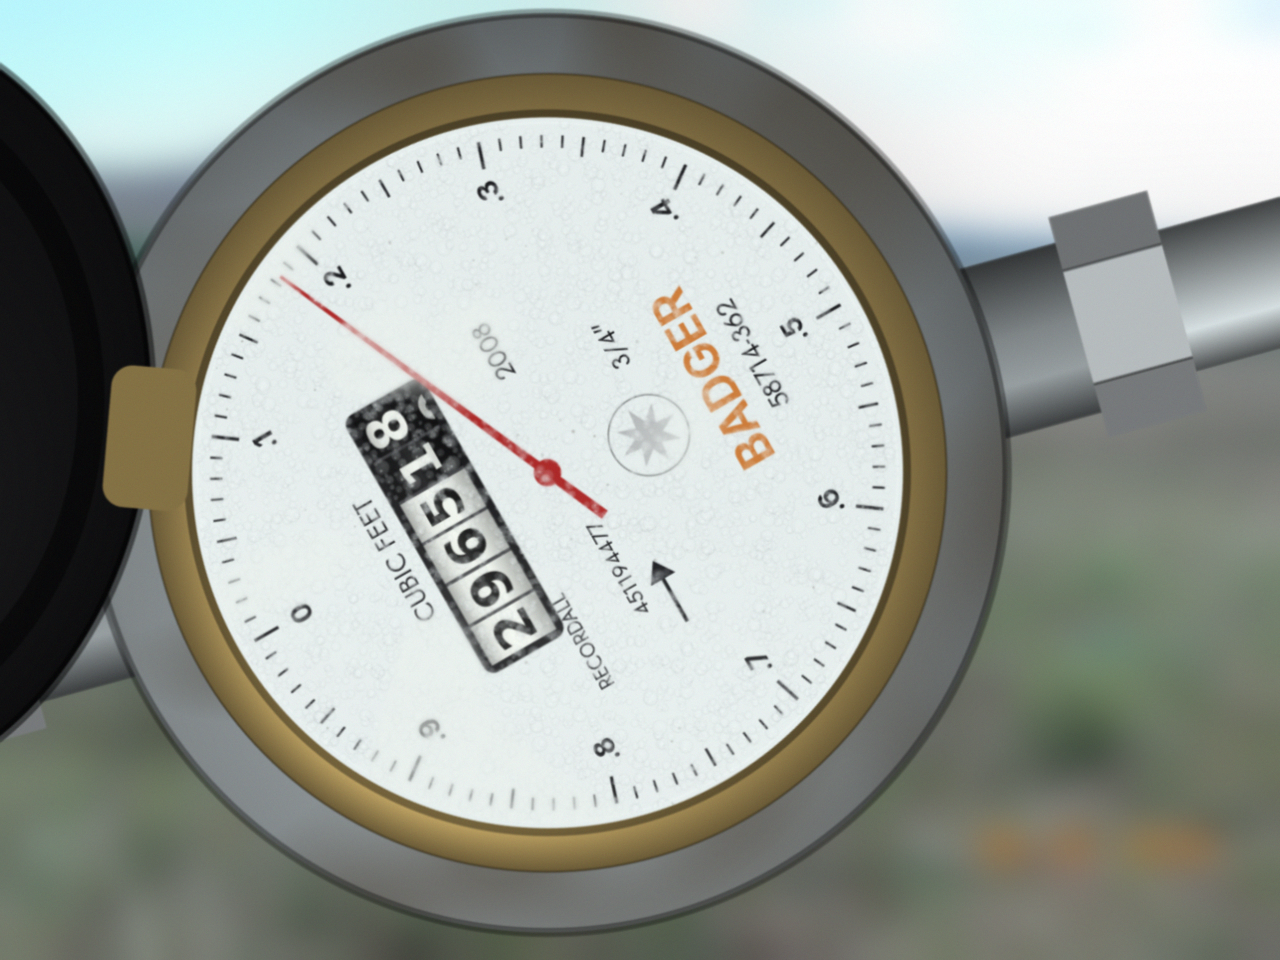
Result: 296518.18
